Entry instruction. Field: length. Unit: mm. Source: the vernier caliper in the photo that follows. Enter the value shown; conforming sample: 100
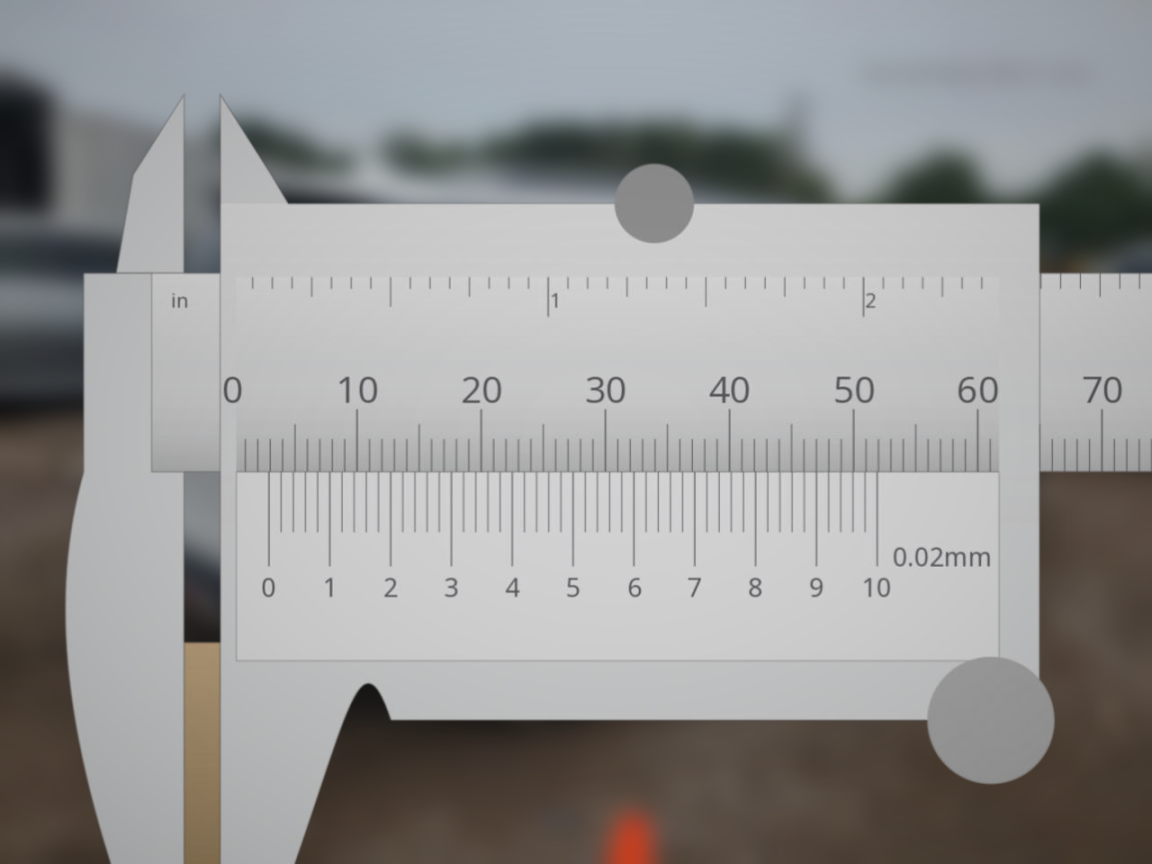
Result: 2.9
